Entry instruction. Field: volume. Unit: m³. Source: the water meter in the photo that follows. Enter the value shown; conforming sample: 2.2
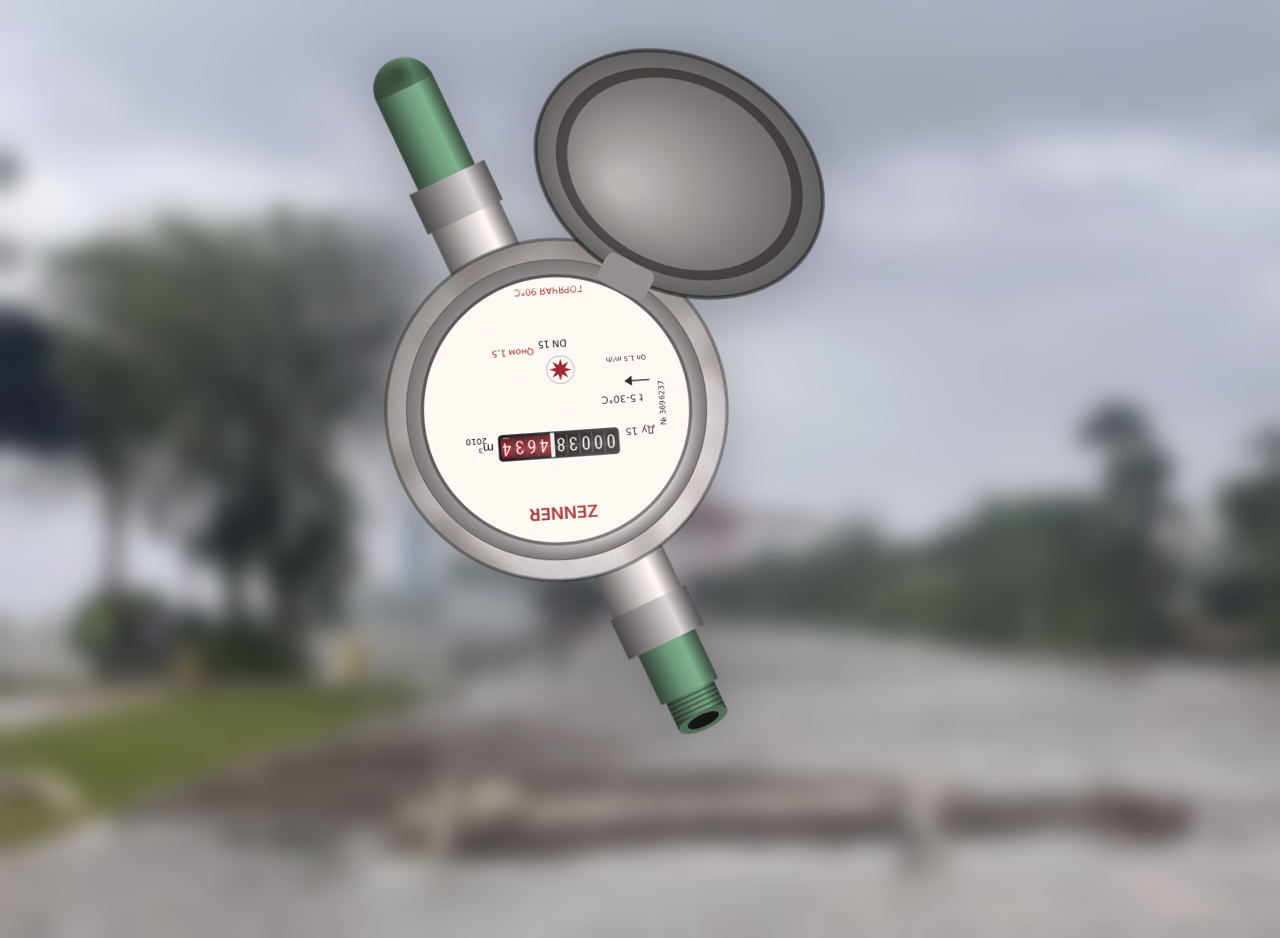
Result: 38.4634
